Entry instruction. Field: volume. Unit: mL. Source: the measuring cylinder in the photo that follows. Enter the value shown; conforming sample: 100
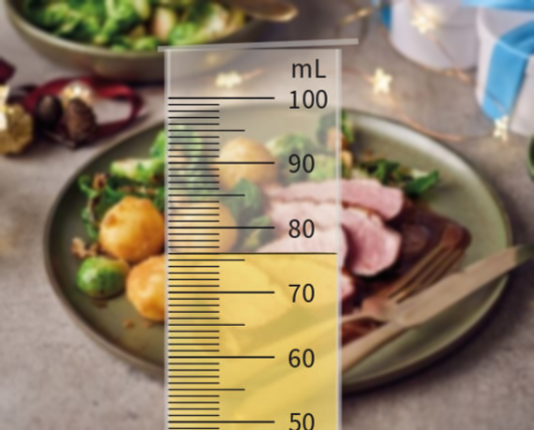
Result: 76
